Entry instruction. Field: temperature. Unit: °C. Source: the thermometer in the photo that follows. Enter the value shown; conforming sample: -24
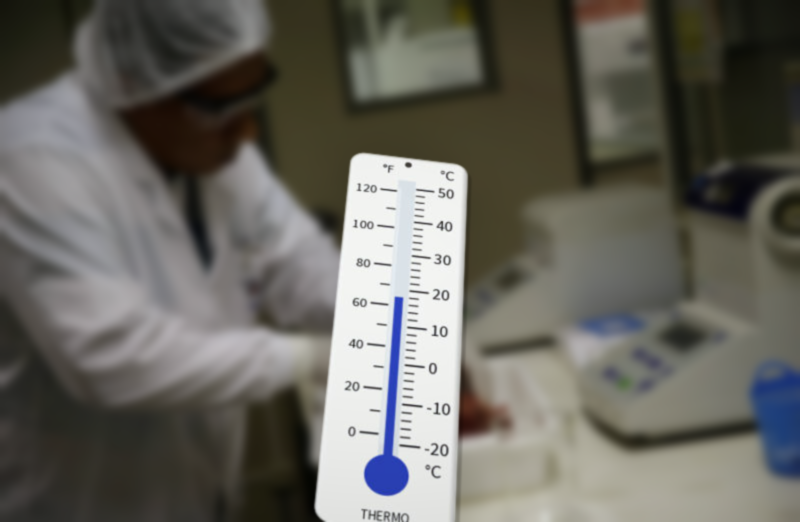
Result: 18
